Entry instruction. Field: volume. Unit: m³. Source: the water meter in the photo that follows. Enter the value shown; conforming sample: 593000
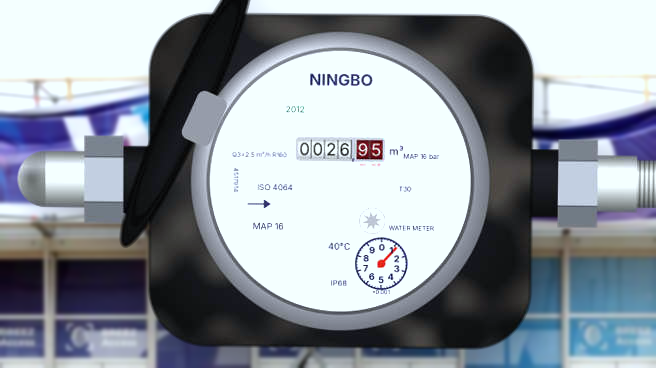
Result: 26.951
